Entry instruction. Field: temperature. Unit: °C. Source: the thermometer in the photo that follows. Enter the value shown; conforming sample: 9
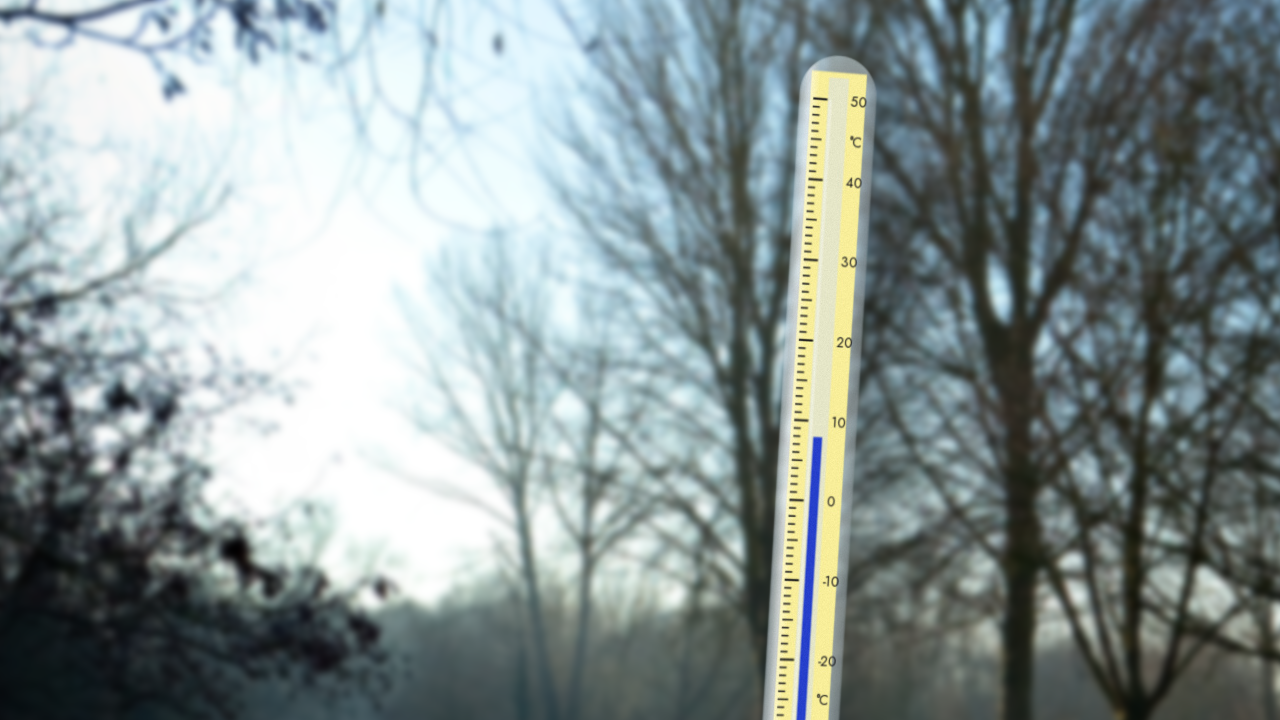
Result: 8
